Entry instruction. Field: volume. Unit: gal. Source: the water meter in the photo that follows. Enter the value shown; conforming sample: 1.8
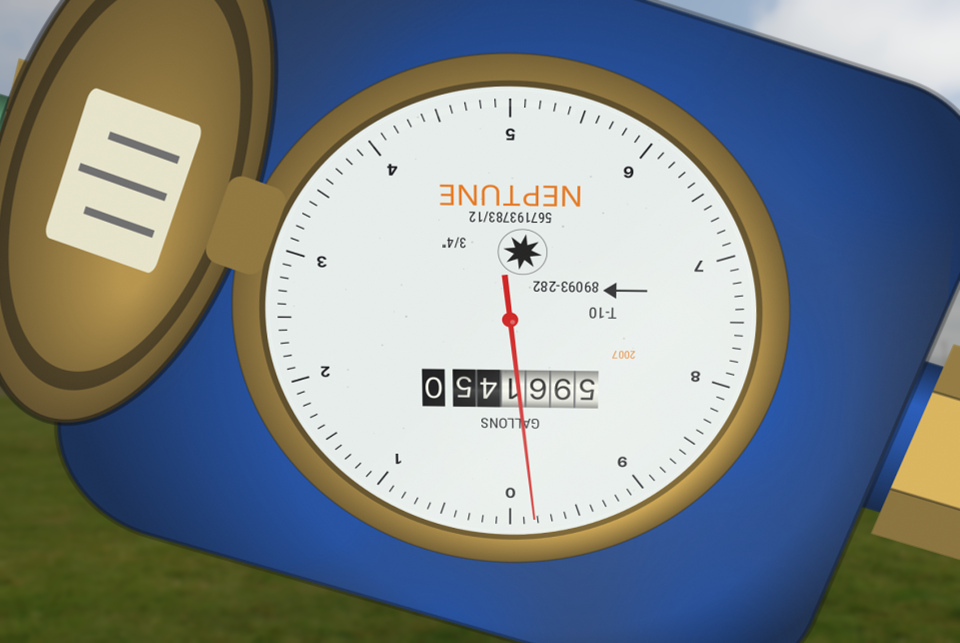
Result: 5961449.8
